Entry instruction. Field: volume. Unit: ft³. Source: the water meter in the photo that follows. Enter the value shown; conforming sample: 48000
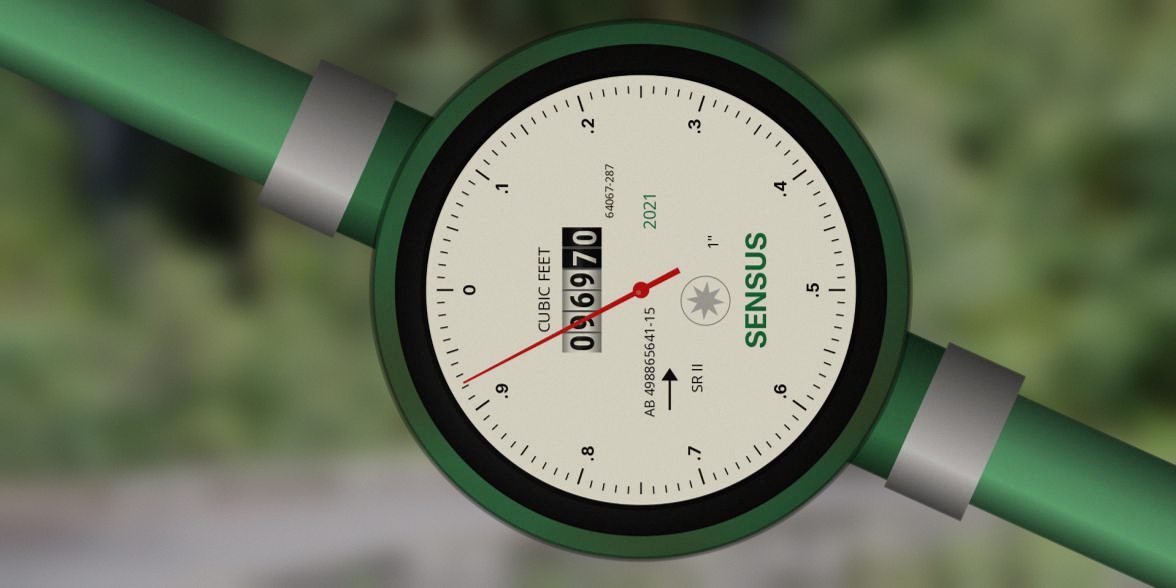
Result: 96969.92
